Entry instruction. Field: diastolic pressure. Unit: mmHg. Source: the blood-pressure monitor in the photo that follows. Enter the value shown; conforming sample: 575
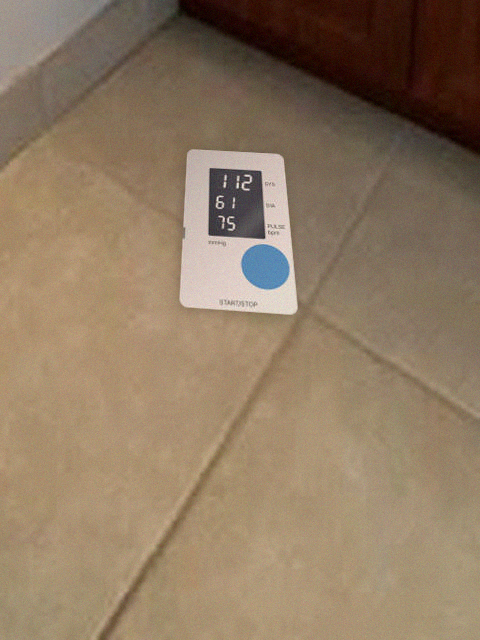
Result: 61
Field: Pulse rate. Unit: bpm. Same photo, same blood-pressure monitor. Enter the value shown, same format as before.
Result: 75
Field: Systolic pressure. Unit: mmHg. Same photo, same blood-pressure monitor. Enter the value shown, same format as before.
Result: 112
